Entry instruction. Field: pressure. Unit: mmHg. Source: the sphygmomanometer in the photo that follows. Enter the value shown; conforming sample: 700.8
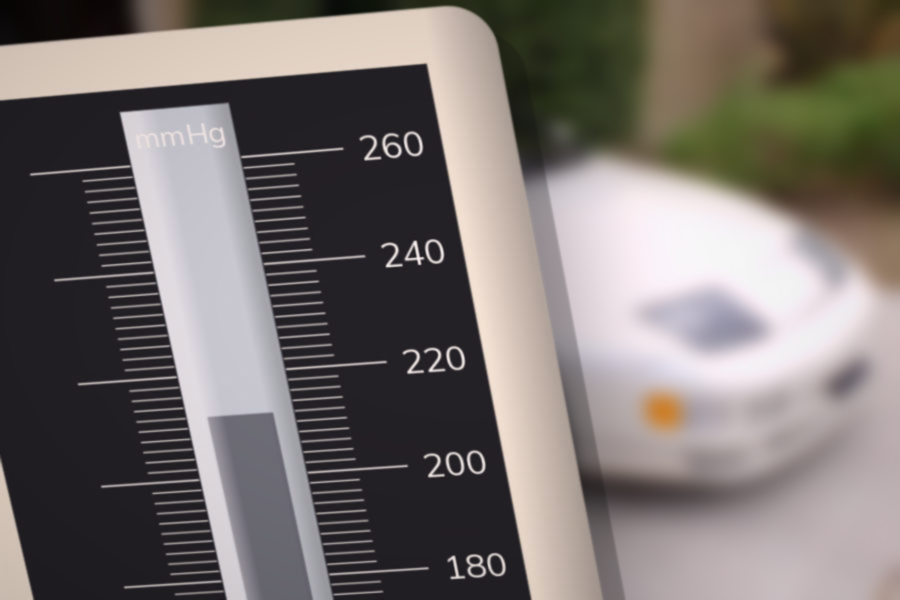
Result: 212
